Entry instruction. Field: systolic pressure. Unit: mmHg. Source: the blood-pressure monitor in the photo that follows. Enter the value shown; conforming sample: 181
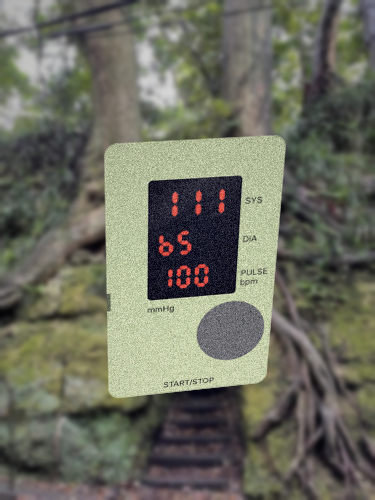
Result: 111
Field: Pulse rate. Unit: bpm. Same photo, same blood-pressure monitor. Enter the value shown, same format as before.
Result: 100
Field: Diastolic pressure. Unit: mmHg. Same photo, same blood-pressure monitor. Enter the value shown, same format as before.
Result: 65
